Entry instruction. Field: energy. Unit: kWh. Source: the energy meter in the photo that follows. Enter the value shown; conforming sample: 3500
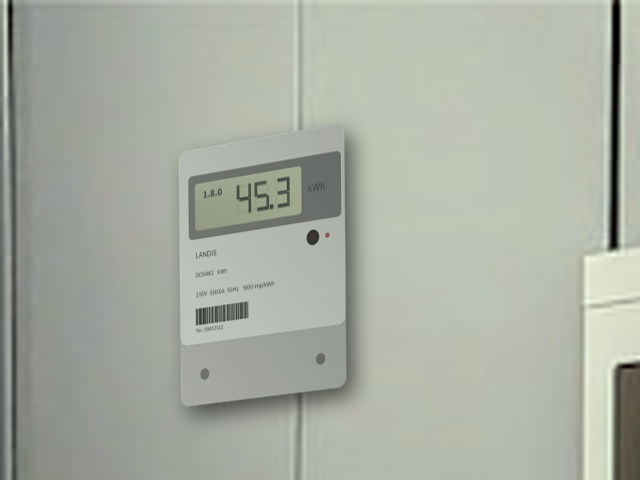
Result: 45.3
